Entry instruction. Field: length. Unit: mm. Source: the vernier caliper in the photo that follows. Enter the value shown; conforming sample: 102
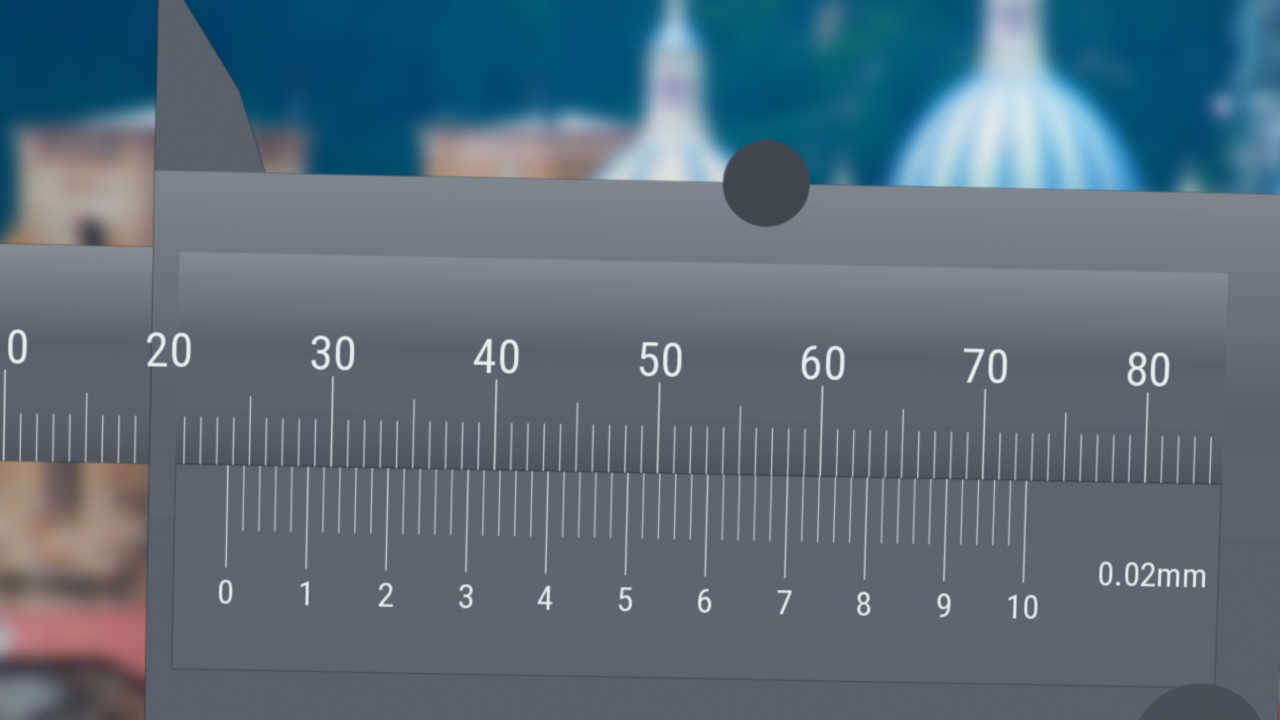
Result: 23.7
